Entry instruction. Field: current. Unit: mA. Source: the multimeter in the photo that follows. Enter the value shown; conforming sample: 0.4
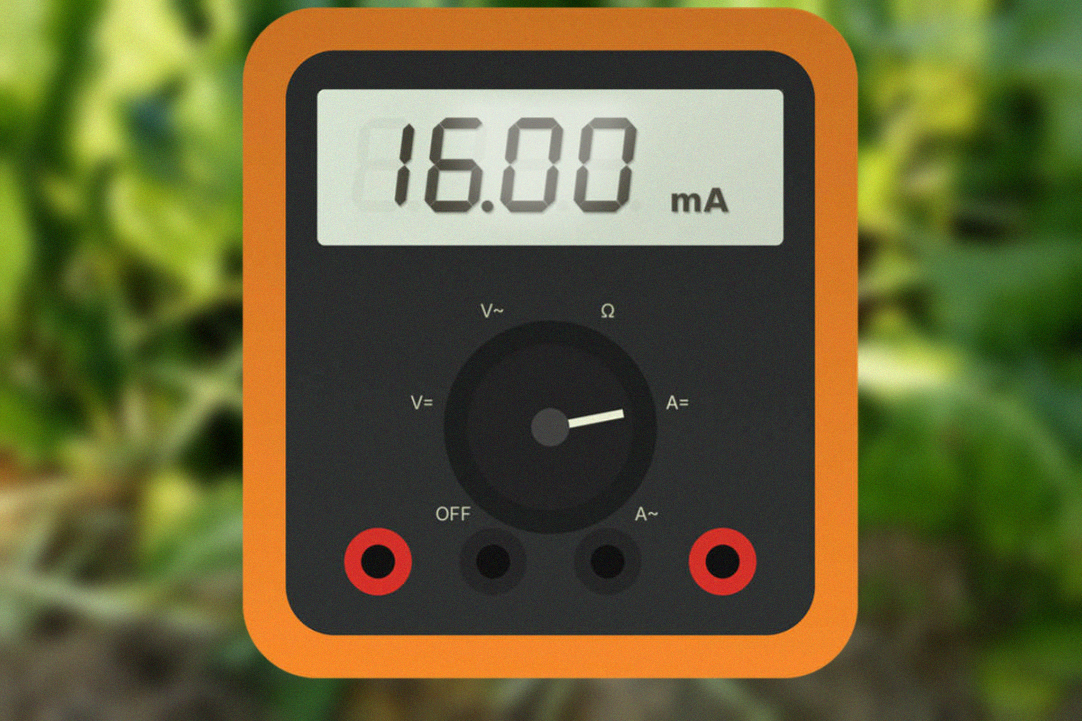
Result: 16.00
